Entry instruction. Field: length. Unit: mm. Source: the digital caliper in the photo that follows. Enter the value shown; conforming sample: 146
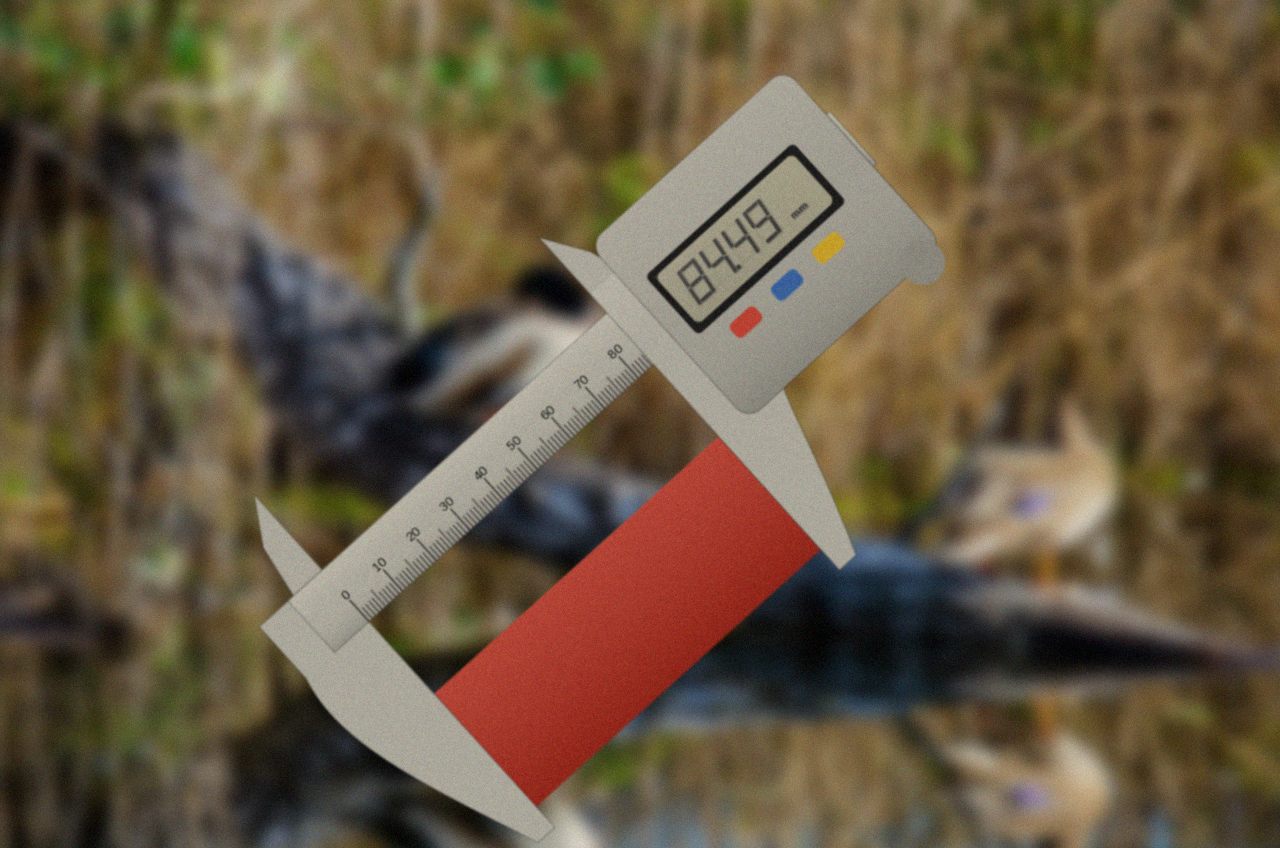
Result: 84.49
